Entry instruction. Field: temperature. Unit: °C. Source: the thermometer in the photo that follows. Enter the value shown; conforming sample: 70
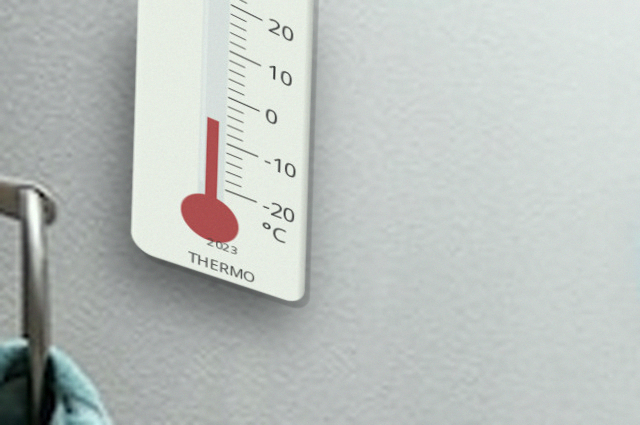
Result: -6
